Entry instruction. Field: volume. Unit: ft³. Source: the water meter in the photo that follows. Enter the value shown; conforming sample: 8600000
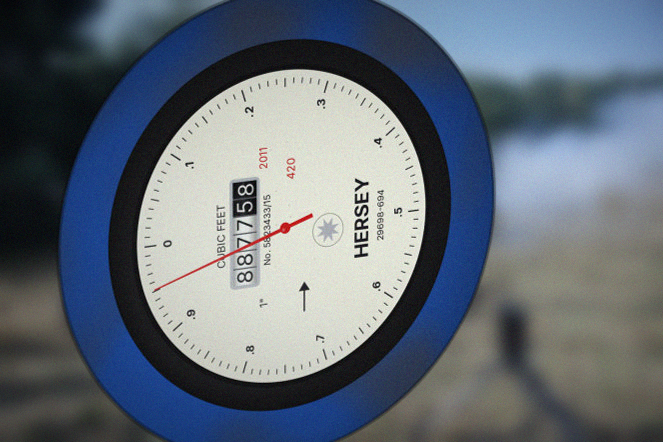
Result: 887757.95
